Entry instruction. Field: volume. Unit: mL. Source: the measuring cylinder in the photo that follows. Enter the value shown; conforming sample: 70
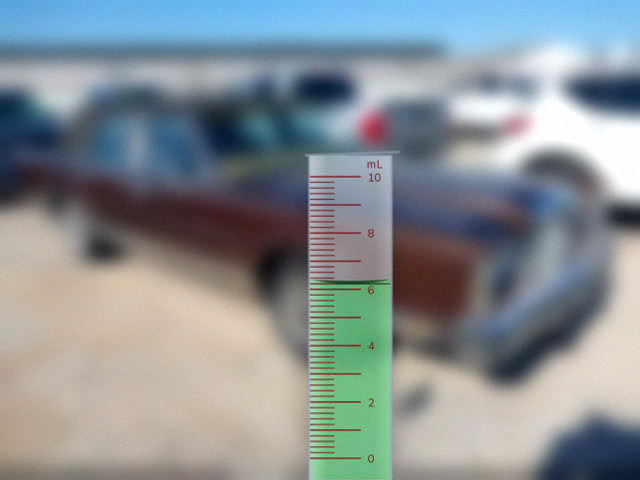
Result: 6.2
